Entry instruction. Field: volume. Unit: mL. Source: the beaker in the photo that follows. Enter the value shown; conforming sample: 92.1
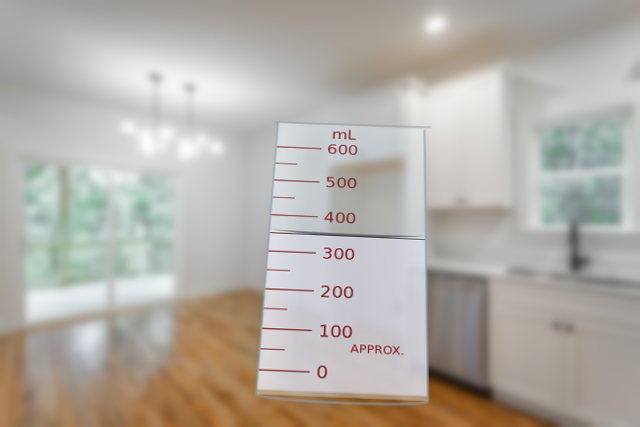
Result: 350
